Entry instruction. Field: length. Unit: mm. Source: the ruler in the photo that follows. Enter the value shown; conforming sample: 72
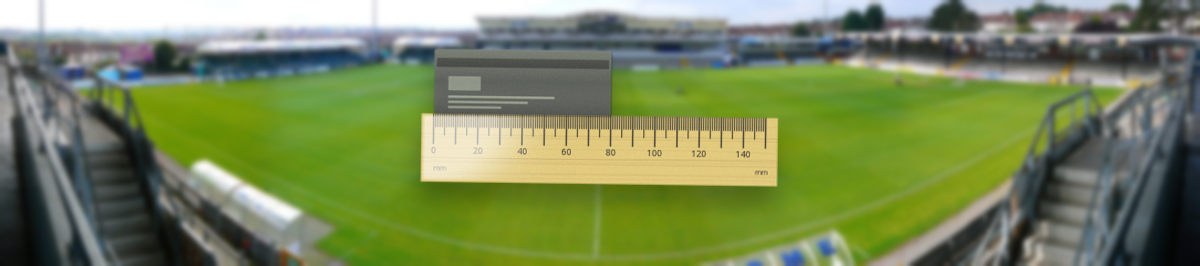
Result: 80
